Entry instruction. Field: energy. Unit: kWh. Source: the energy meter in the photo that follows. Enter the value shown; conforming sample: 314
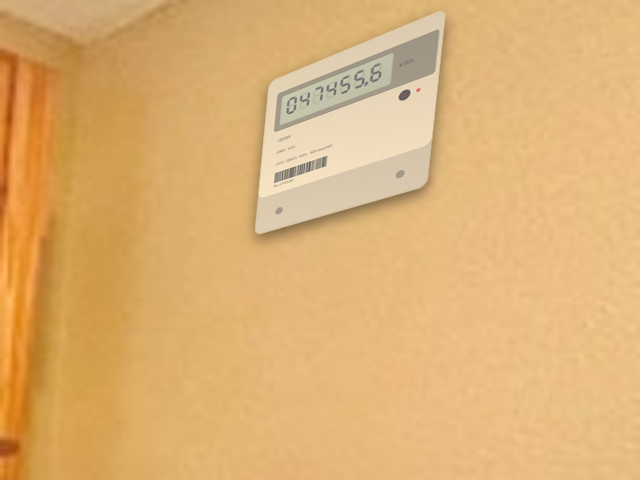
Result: 47455.6
